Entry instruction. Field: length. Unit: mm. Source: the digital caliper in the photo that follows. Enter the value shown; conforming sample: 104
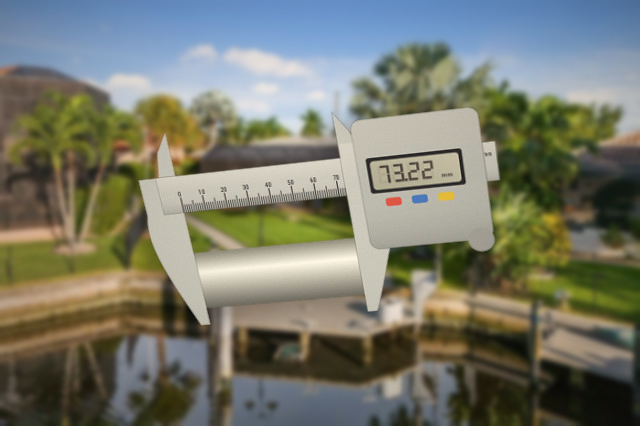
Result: 73.22
